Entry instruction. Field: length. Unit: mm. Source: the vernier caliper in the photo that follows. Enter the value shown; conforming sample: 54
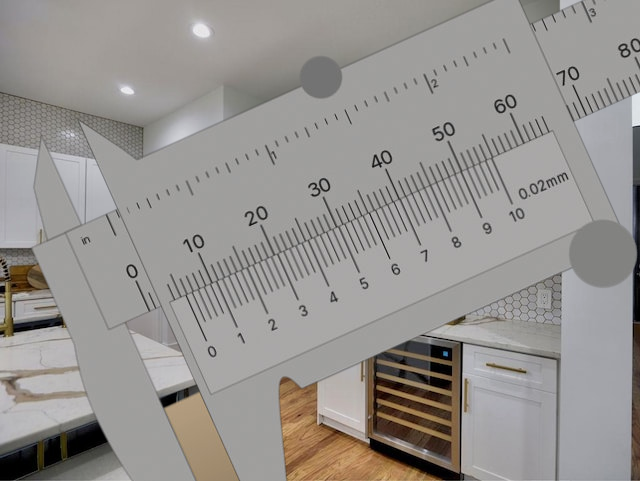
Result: 5.8
